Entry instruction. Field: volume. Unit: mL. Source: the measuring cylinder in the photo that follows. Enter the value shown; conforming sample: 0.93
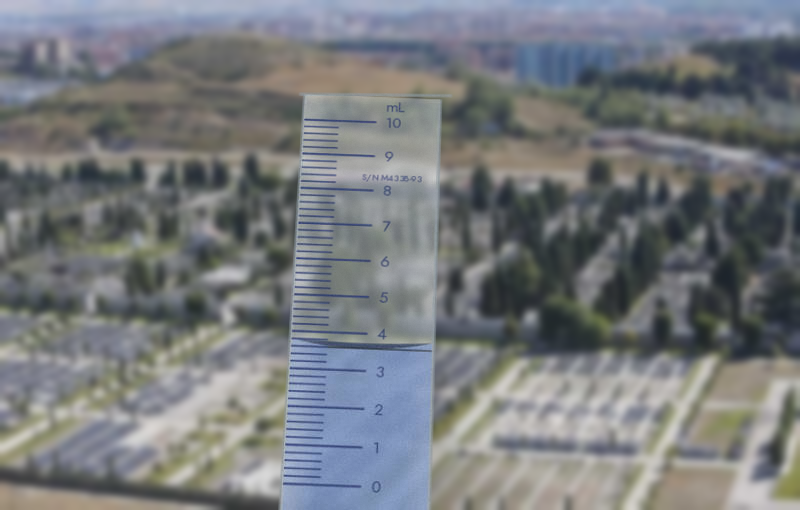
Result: 3.6
